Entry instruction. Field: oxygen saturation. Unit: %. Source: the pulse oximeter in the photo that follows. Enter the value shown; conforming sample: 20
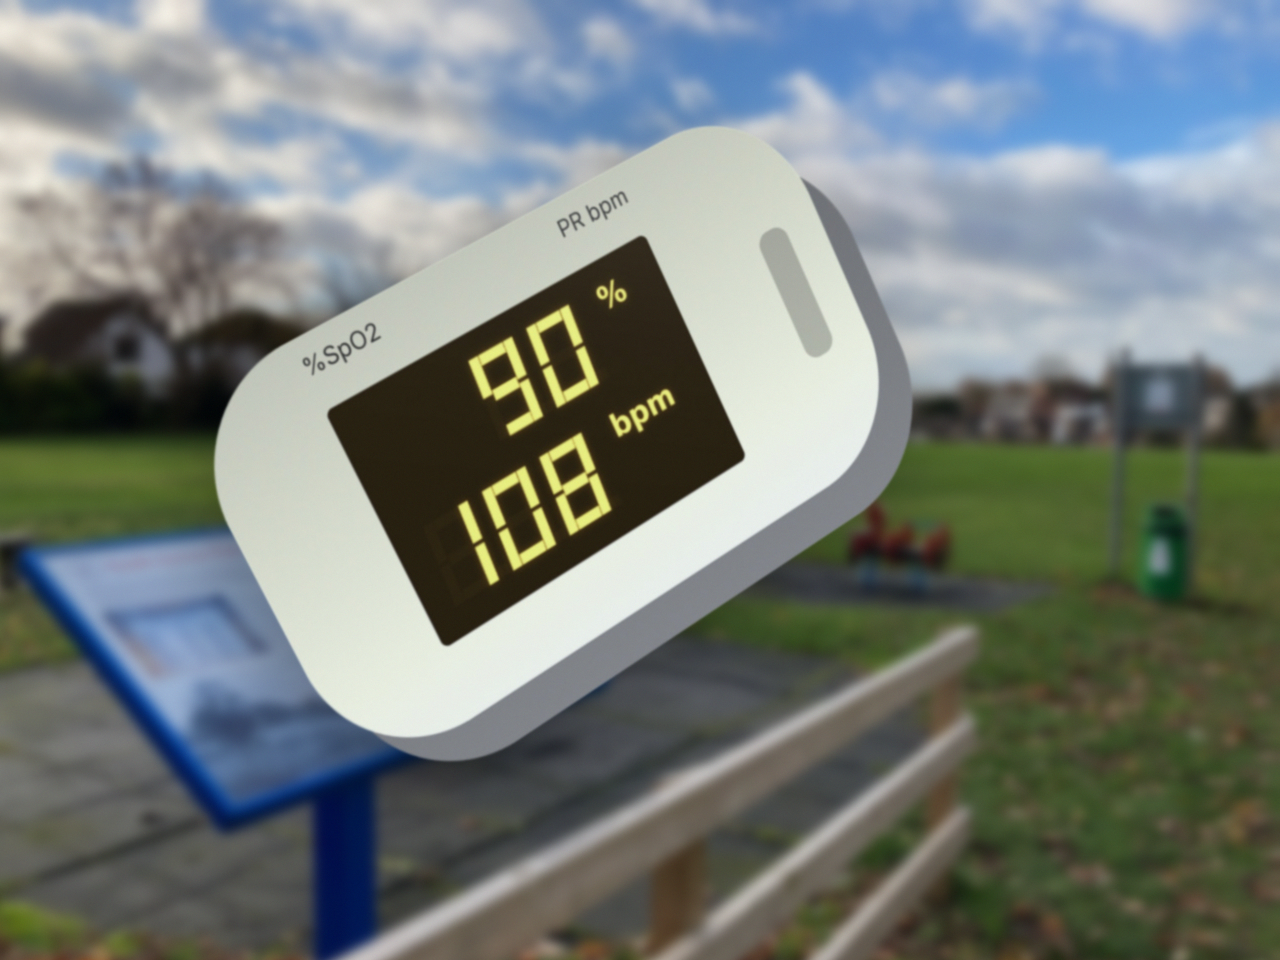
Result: 90
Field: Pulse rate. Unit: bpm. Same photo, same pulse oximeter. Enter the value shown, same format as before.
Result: 108
